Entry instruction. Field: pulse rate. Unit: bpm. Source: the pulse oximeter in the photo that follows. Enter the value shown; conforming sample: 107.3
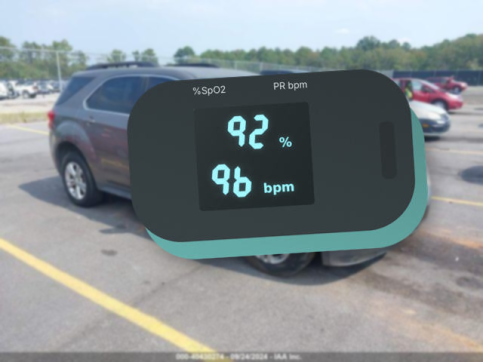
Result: 96
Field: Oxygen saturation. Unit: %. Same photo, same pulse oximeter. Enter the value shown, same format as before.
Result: 92
